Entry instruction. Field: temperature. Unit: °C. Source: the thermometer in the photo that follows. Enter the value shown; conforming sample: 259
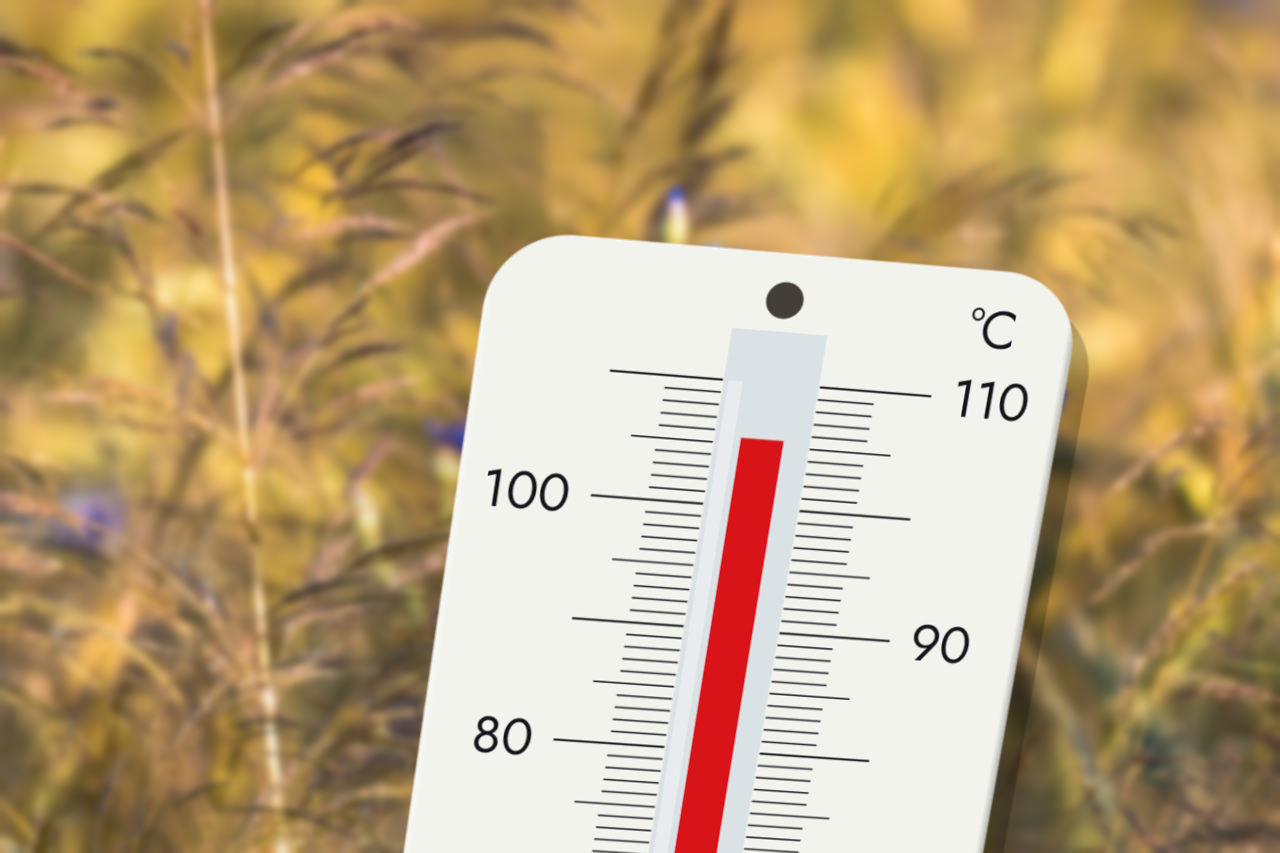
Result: 105.5
